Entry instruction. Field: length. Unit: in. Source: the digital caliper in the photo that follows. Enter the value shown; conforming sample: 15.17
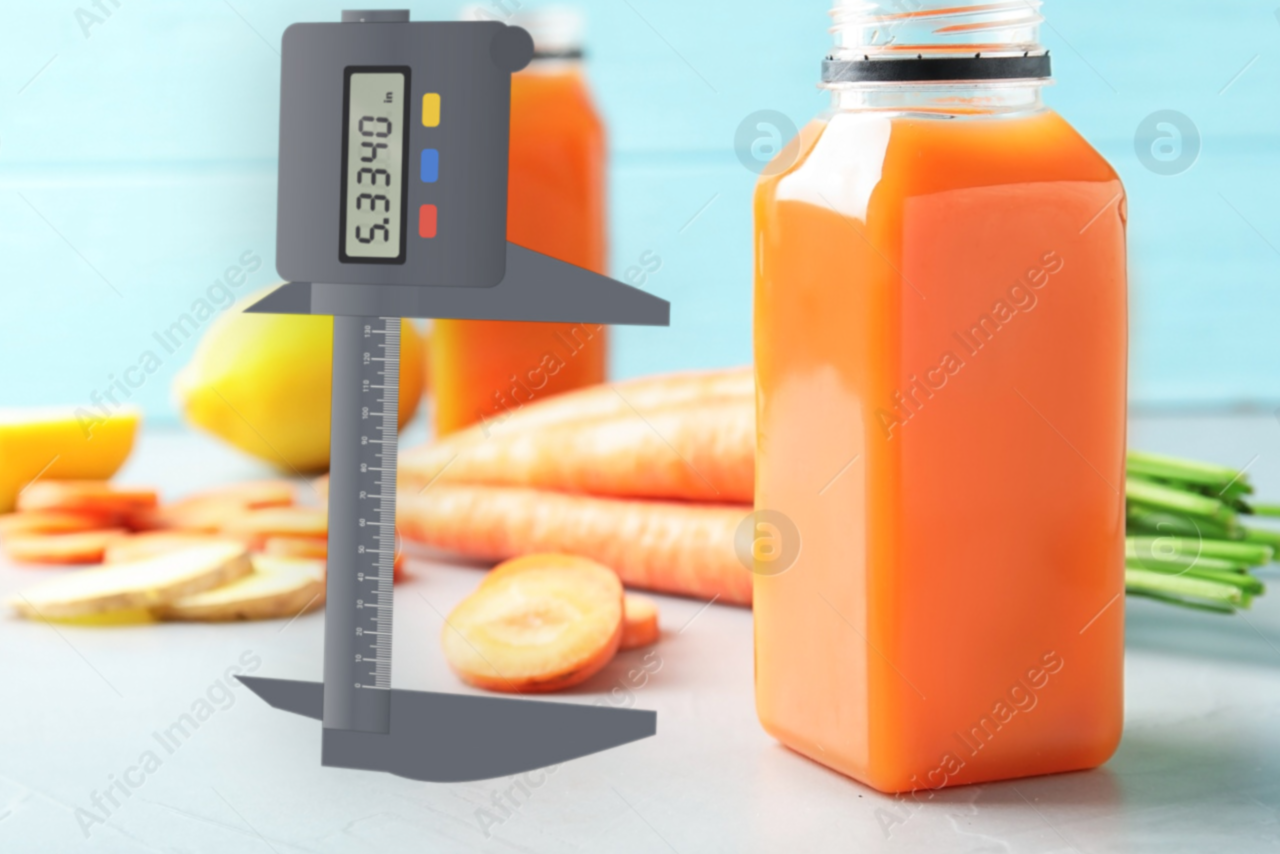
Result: 5.3340
